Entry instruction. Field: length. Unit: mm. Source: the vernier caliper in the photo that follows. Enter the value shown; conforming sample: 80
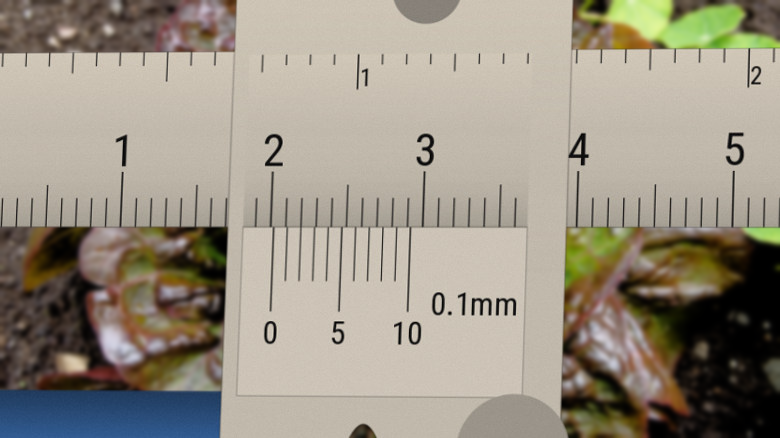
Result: 20.2
